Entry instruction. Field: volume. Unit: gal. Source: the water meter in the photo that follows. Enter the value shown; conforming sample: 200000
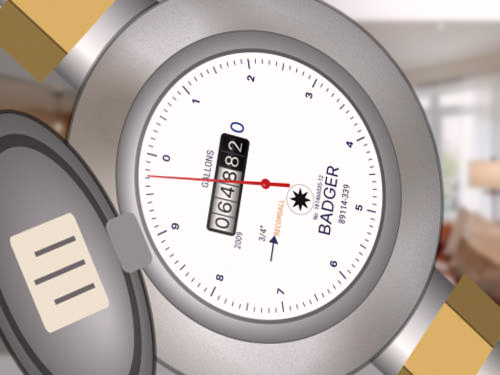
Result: 648819.7
